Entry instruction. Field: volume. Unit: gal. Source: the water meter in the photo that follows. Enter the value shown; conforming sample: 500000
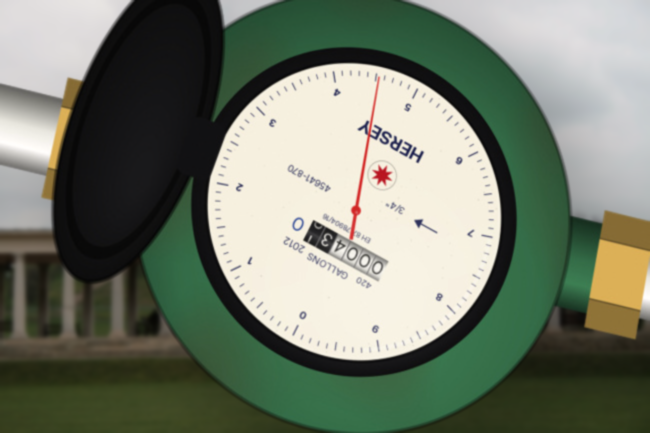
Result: 4314.5
